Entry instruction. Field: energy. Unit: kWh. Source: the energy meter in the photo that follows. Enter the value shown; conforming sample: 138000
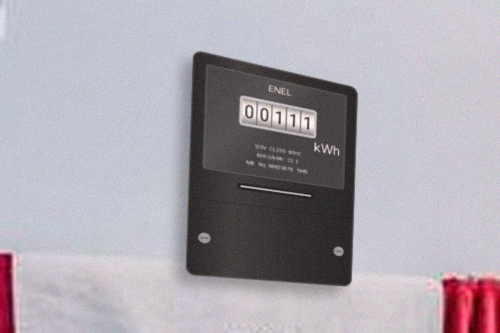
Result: 111
